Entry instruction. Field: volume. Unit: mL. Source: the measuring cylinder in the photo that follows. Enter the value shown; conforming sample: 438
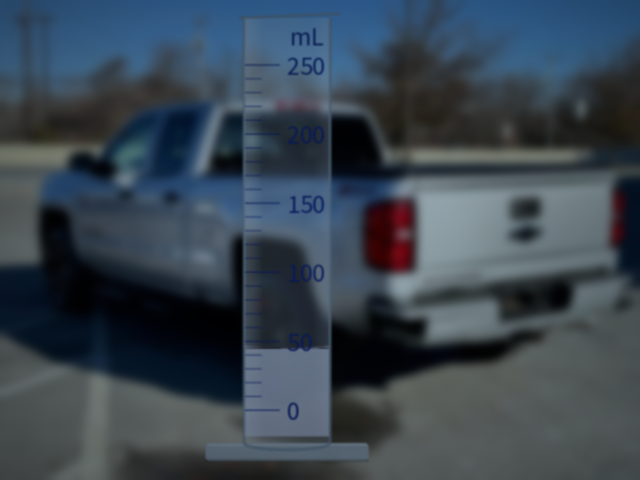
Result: 45
